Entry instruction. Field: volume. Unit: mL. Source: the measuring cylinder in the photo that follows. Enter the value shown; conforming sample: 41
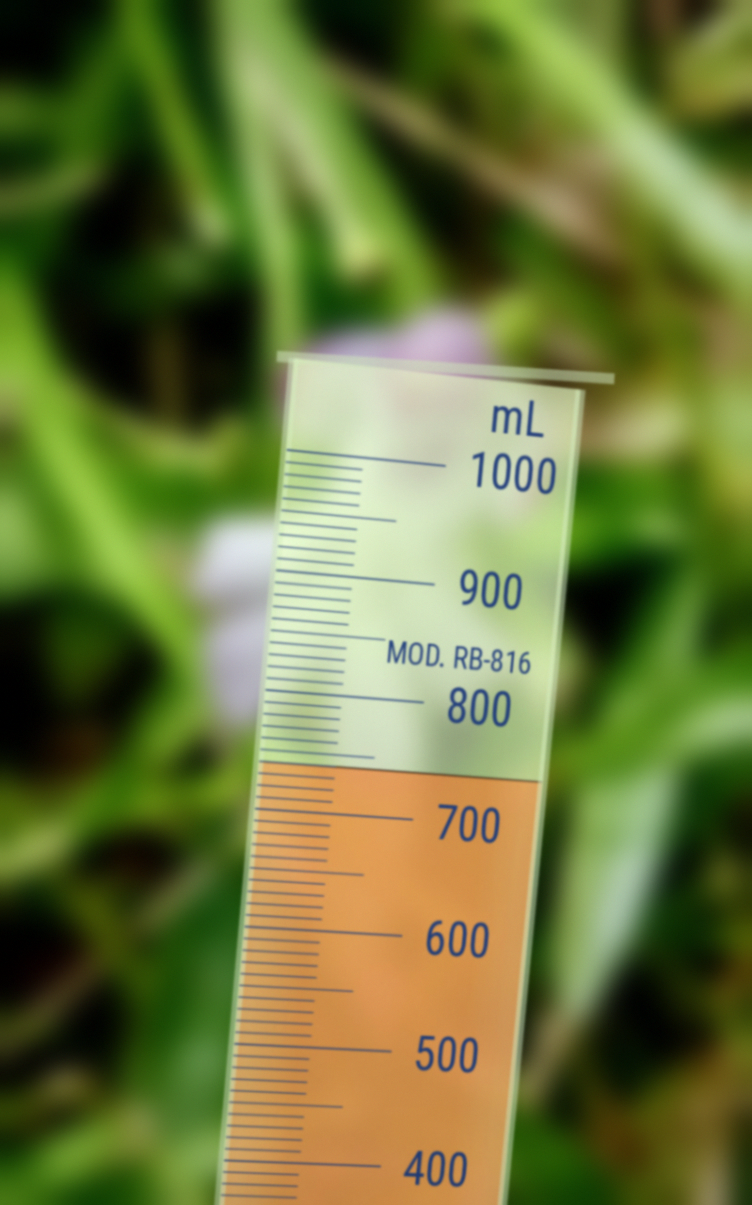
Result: 740
